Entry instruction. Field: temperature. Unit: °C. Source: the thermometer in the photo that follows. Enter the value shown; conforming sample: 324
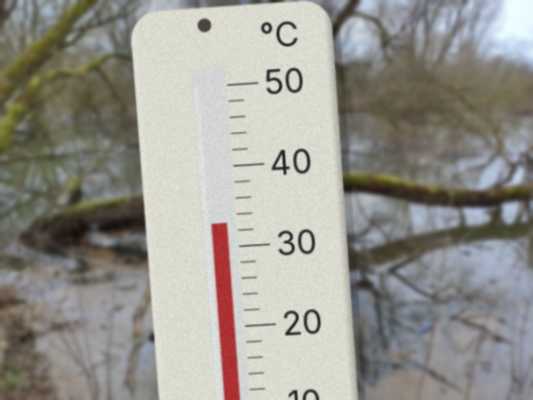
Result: 33
